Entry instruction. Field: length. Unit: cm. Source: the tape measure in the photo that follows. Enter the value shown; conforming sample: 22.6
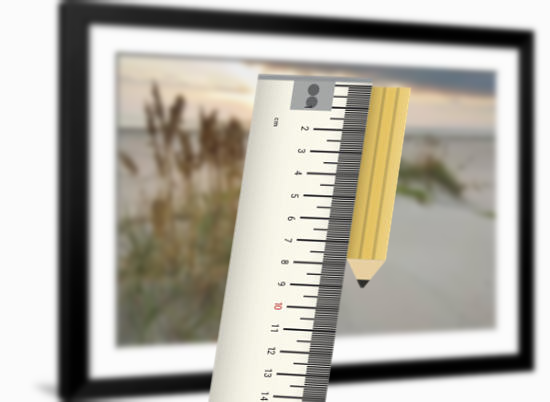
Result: 9
